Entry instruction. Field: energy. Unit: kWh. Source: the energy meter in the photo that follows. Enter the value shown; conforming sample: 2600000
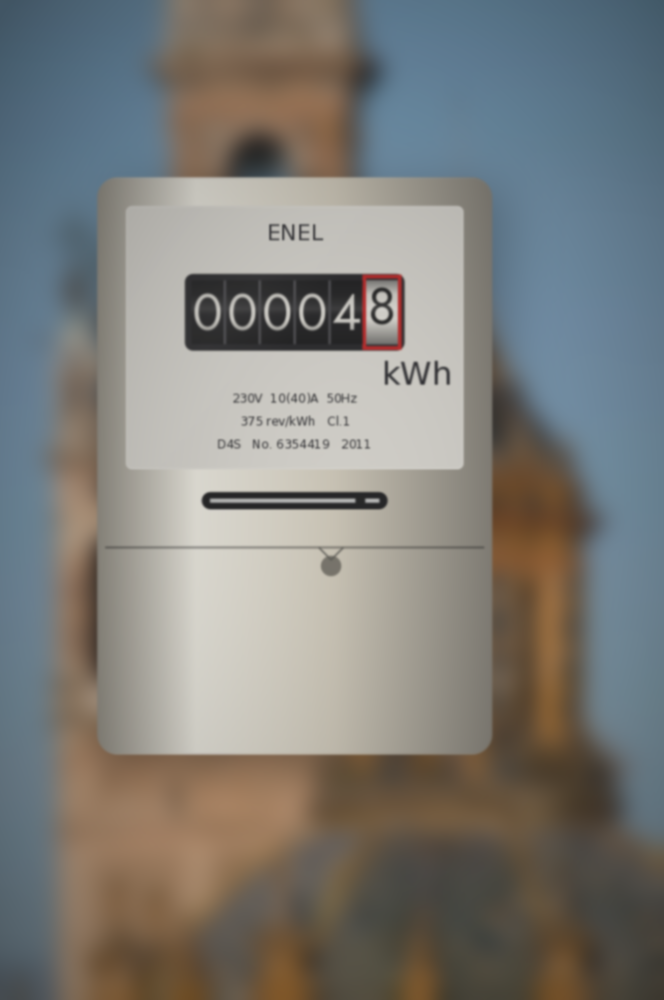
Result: 4.8
